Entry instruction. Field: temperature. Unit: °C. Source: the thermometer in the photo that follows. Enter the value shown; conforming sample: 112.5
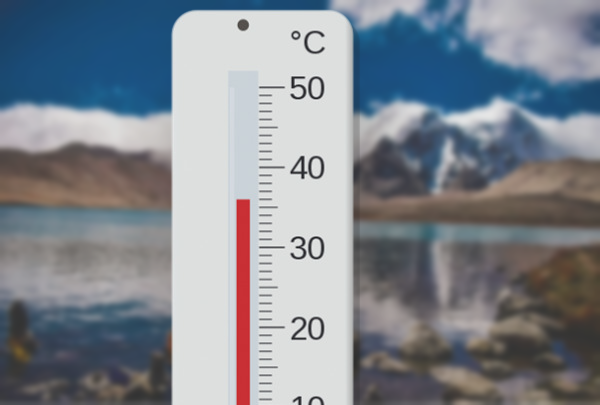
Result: 36
